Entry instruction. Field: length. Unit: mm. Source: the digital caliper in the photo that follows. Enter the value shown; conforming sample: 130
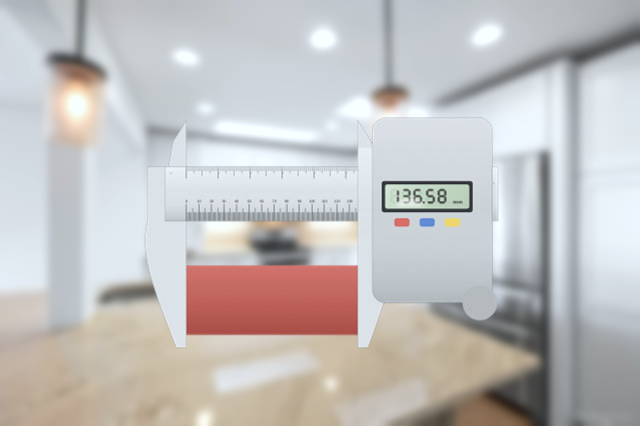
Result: 136.58
